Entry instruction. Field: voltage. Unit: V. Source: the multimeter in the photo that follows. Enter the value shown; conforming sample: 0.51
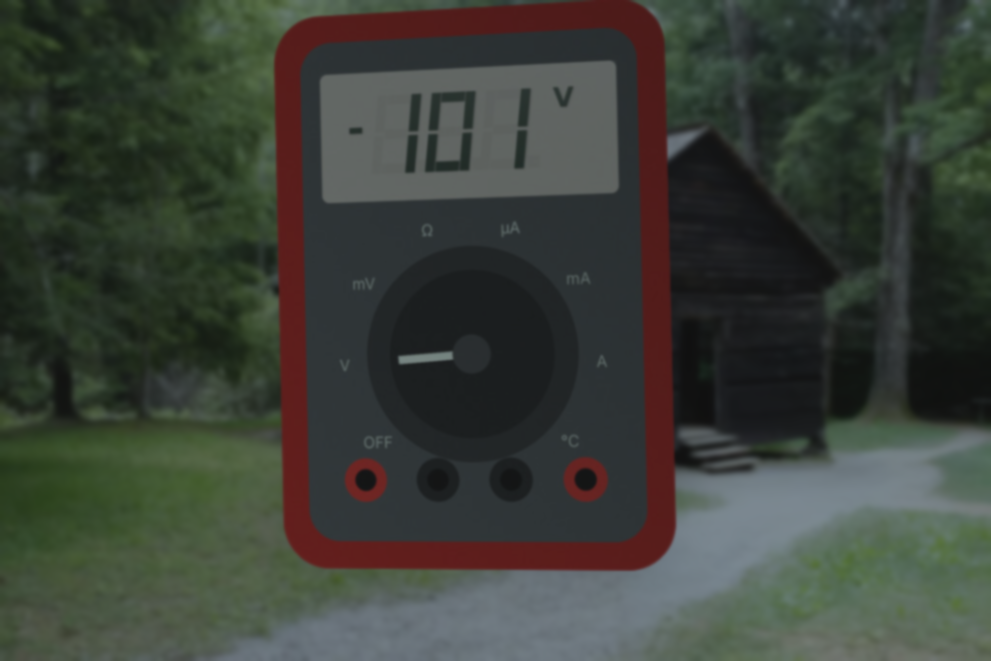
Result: -101
